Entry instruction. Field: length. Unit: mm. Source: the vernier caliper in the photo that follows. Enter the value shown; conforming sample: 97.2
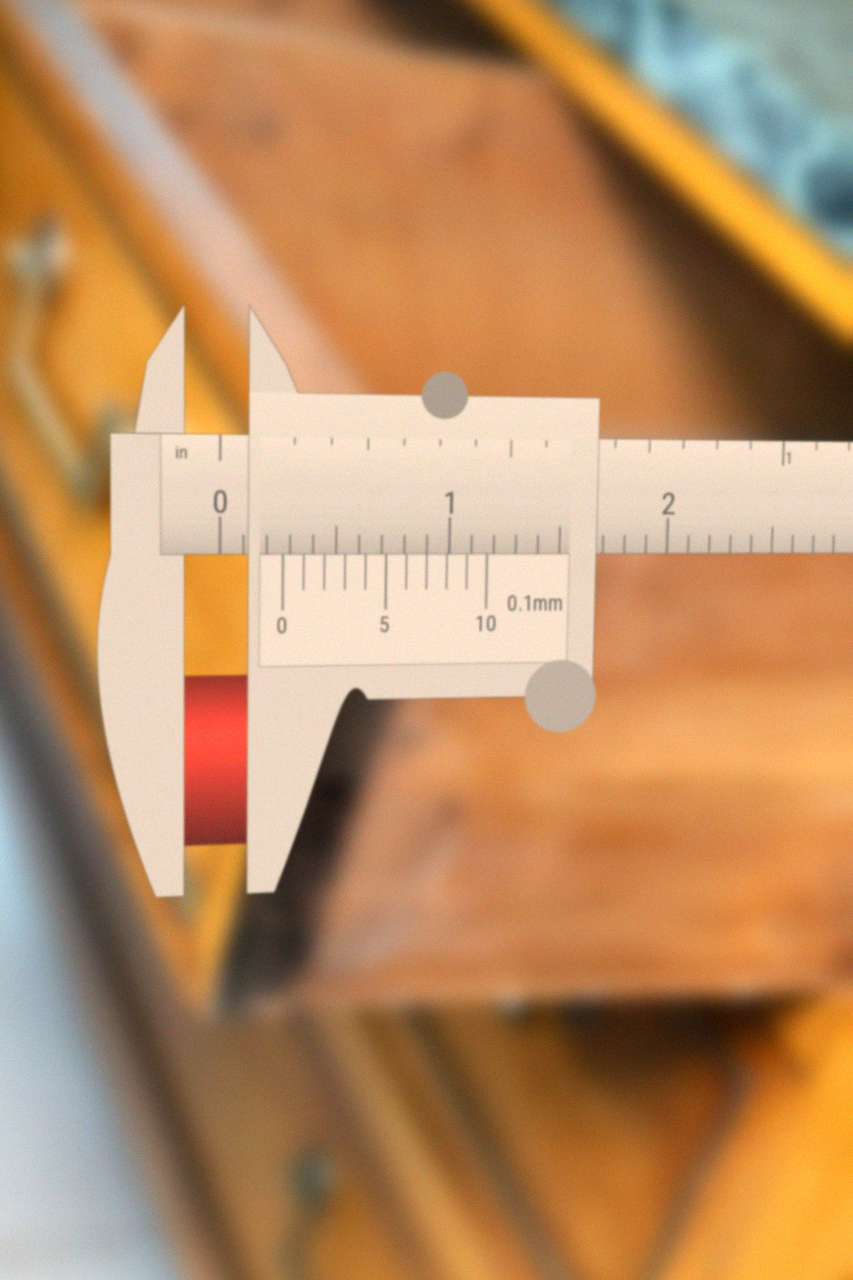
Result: 2.7
